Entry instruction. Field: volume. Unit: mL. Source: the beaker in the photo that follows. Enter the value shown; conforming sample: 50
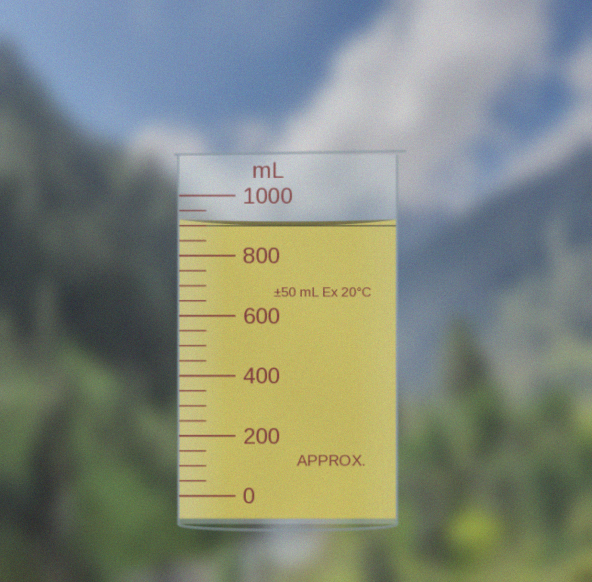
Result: 900
